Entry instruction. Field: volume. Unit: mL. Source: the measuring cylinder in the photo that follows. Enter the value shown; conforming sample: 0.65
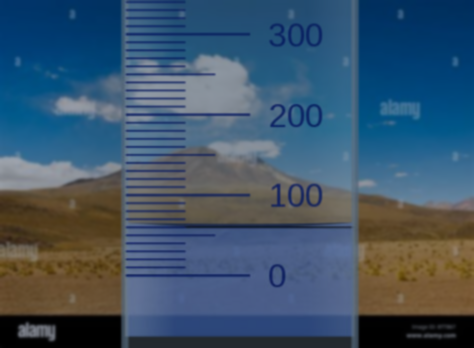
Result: 60
